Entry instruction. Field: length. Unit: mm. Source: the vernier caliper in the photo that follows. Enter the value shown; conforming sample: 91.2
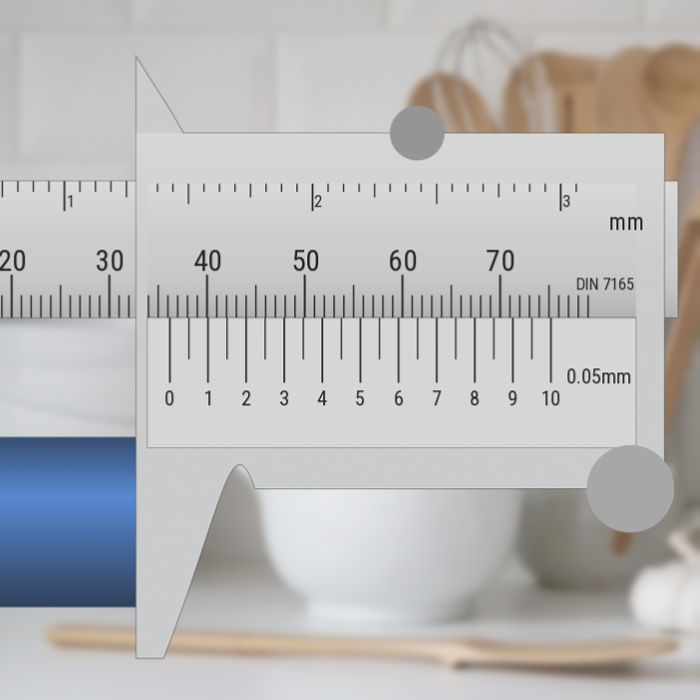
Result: 36.2
